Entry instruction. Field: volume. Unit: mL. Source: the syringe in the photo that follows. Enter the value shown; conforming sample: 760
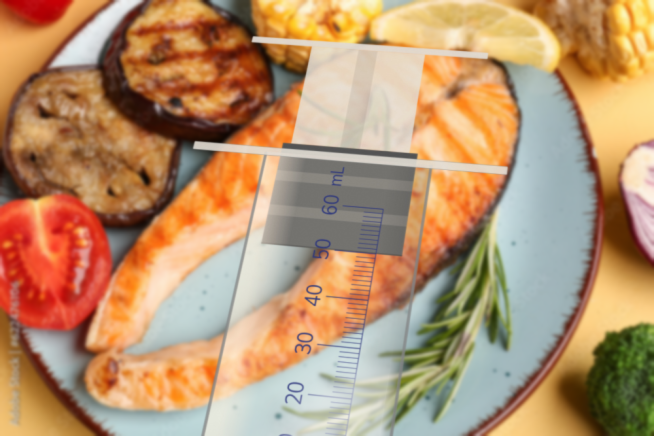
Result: 50
